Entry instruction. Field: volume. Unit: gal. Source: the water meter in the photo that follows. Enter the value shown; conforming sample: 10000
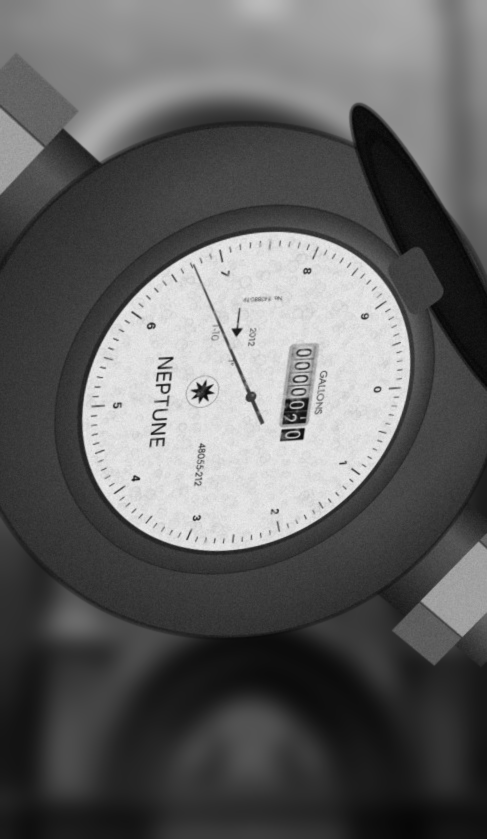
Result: 16.7
